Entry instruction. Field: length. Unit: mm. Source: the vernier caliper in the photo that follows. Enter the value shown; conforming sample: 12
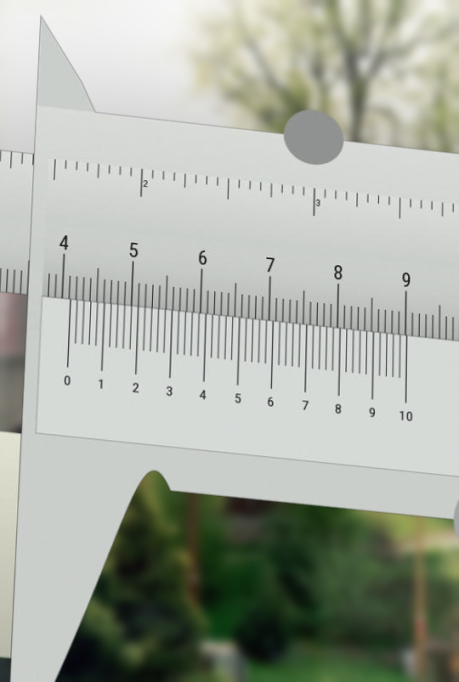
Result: 41.2
